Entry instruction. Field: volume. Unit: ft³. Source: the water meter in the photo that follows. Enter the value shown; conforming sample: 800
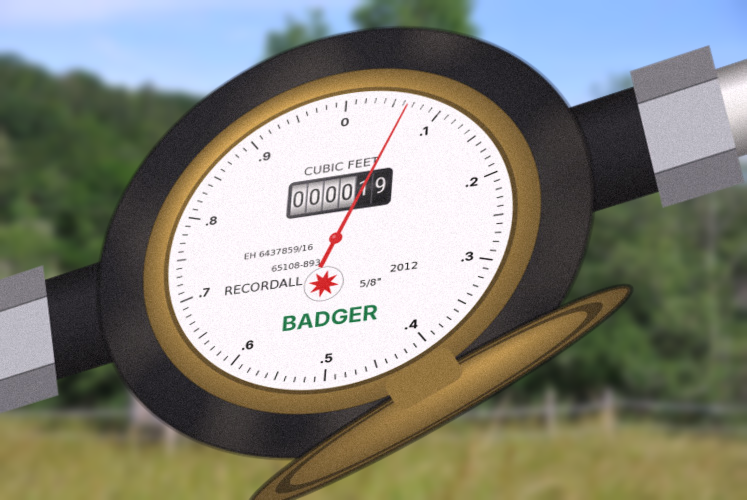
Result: 19.06
